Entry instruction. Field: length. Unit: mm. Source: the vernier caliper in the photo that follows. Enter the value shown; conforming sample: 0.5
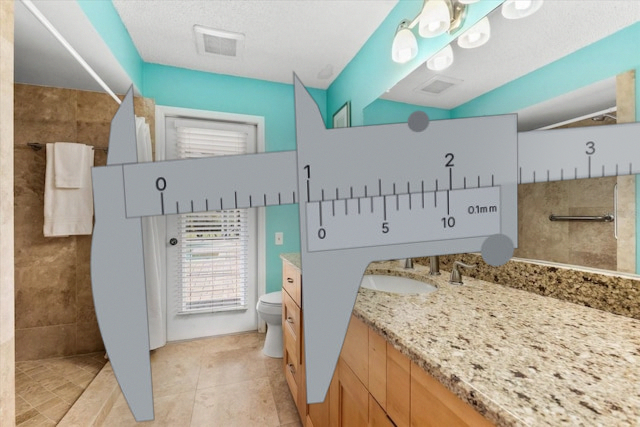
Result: 10.8
